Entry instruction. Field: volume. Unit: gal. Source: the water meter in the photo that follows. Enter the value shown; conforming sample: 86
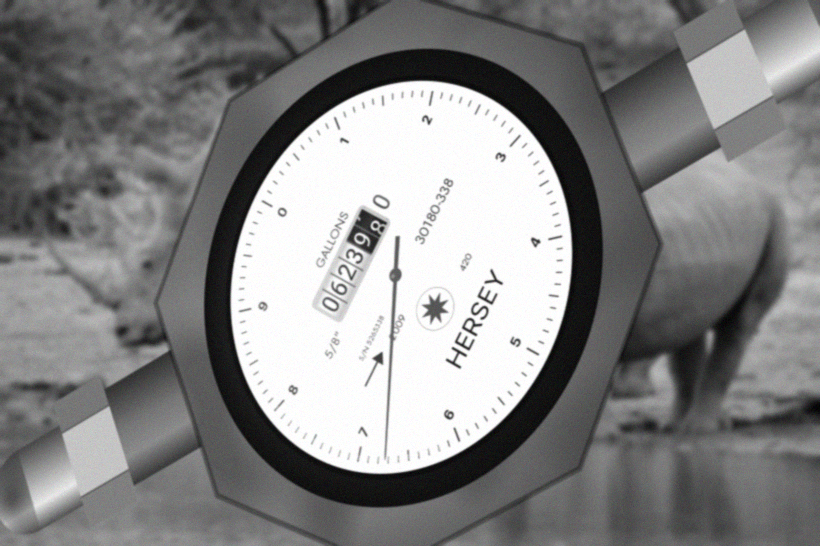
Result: 623976.7
